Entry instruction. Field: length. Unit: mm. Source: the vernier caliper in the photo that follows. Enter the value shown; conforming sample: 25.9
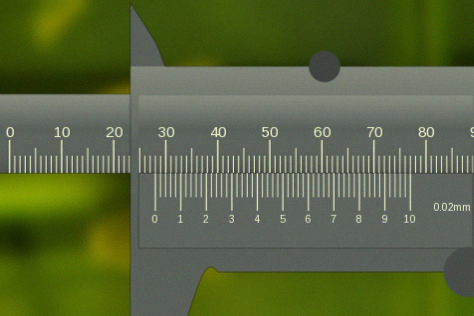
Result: 28.0
